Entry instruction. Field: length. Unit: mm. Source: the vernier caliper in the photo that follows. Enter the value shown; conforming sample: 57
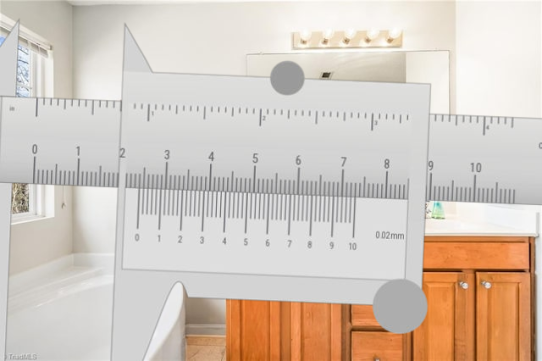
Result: 24.0
